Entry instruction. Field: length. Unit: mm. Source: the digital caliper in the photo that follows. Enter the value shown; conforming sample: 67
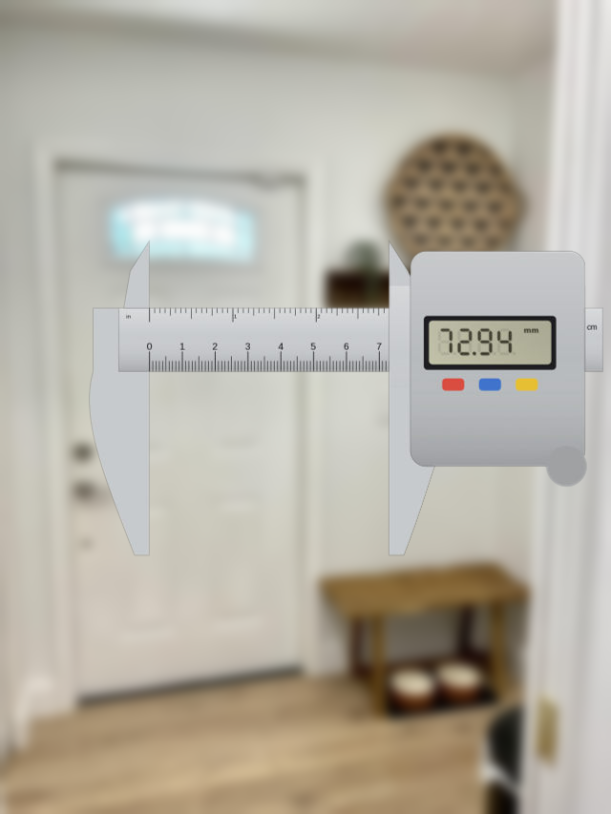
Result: 72.94
